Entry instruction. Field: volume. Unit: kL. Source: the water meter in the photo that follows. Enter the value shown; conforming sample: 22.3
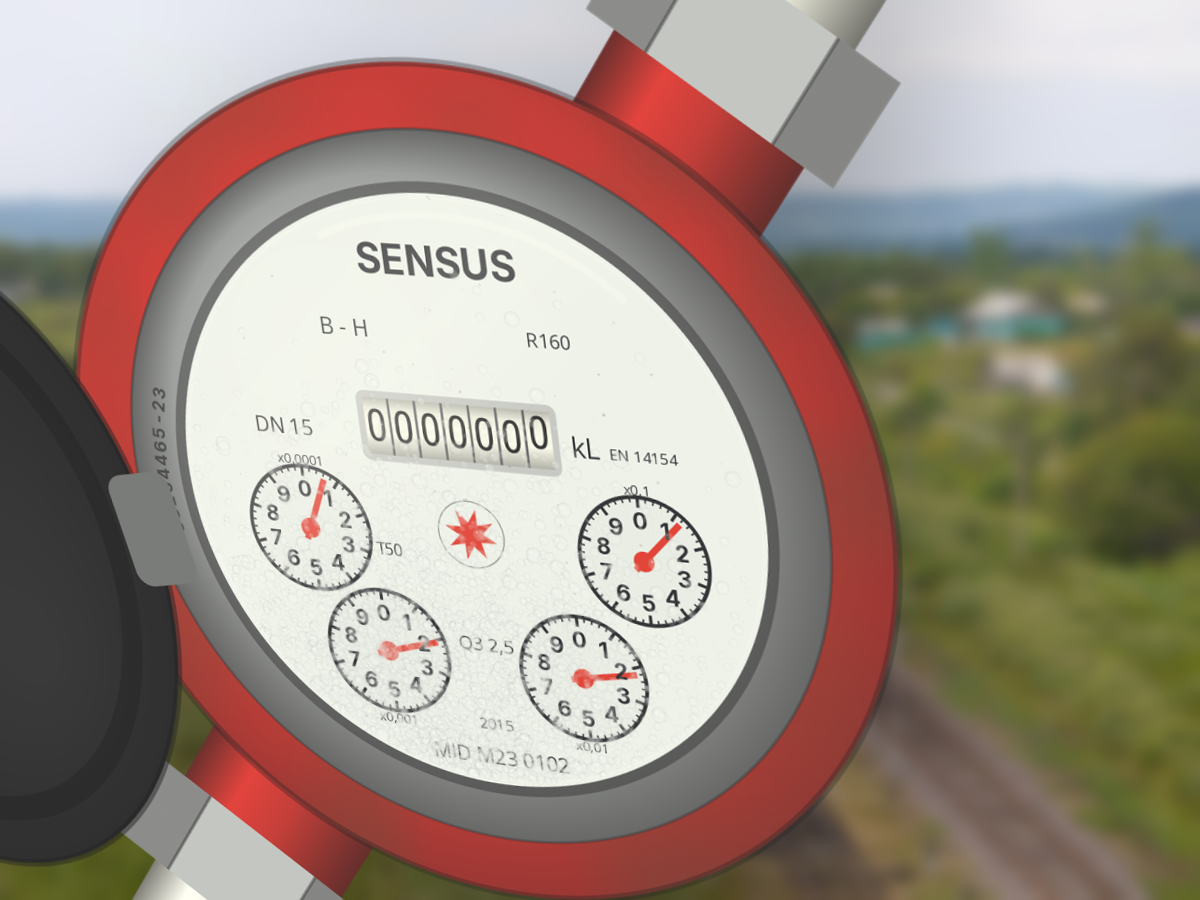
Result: 0.1220
